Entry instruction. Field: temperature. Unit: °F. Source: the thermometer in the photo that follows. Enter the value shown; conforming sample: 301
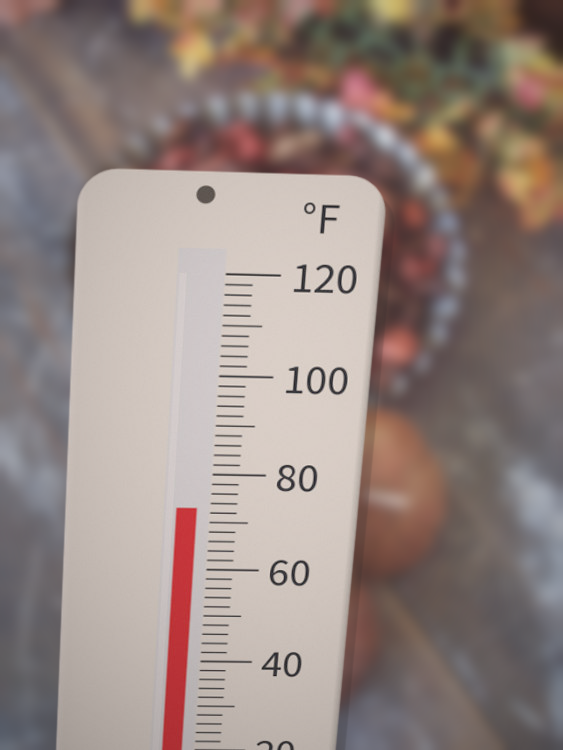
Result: 73
